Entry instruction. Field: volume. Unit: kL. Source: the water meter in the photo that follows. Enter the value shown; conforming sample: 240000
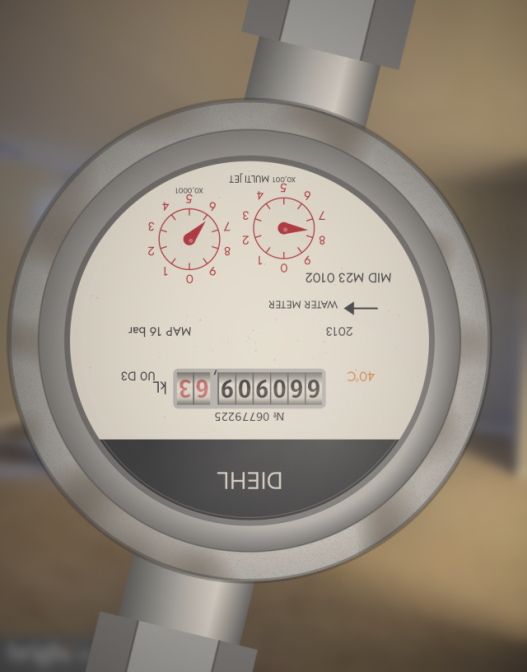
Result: 660909.6376
